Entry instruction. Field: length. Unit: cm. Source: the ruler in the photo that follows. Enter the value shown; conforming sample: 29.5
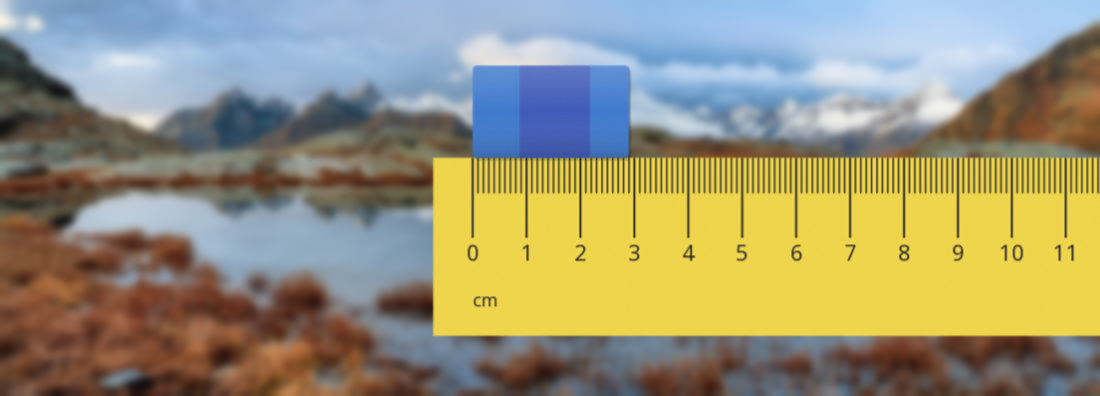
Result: 2.9
